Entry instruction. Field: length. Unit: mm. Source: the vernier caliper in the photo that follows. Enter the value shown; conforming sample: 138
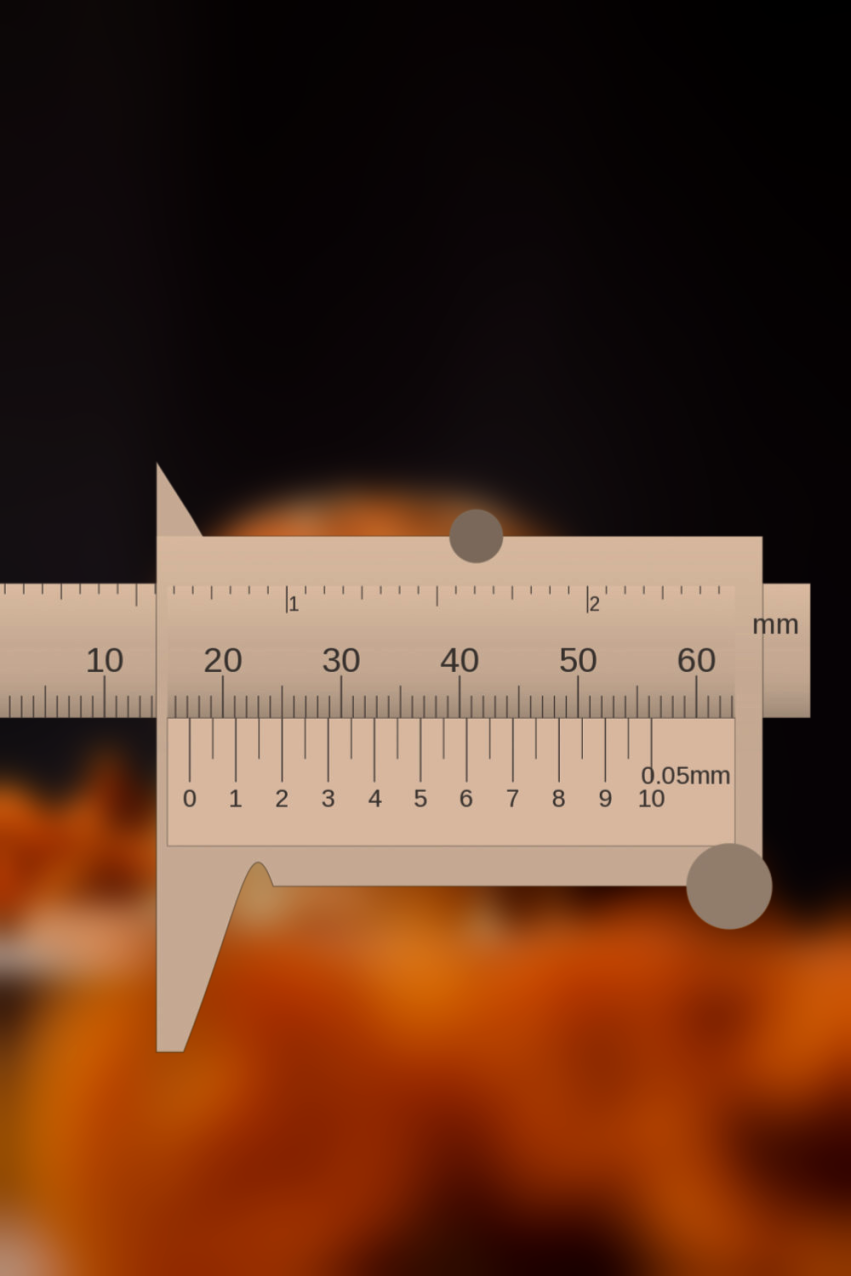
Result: 17.2
